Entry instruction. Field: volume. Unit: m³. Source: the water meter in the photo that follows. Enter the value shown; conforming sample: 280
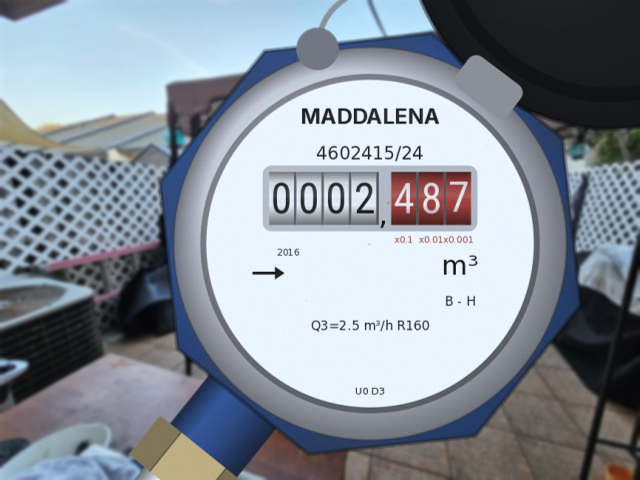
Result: 2.487
